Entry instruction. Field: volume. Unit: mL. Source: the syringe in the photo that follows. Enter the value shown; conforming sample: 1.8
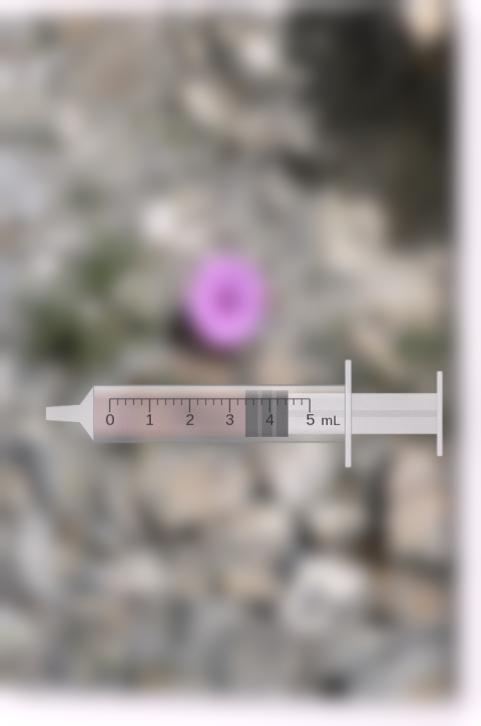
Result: 3.4
